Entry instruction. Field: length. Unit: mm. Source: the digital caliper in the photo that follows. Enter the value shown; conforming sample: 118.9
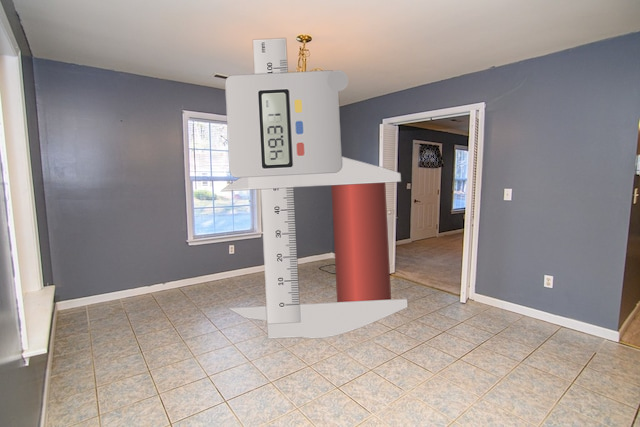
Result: 49.31
